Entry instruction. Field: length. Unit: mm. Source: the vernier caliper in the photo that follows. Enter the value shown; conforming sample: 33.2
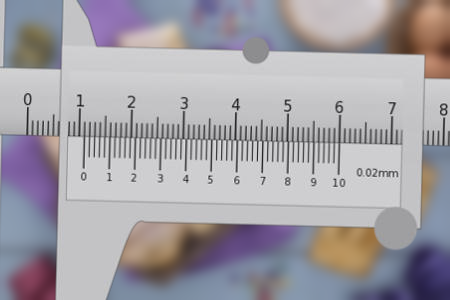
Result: 11.0
